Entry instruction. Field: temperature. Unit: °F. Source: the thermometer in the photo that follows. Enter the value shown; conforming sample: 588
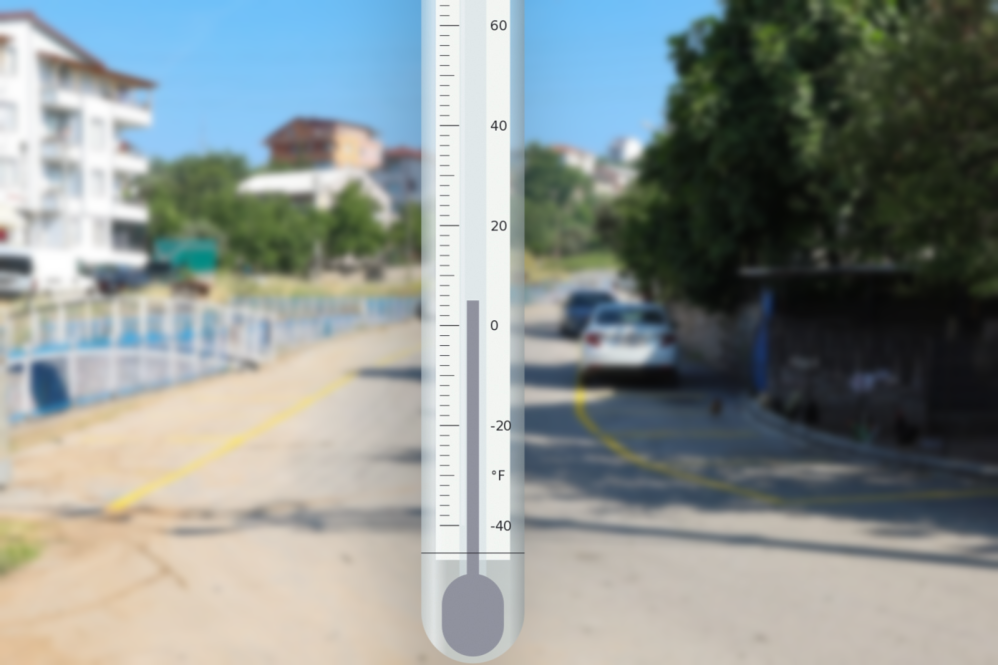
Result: 5
